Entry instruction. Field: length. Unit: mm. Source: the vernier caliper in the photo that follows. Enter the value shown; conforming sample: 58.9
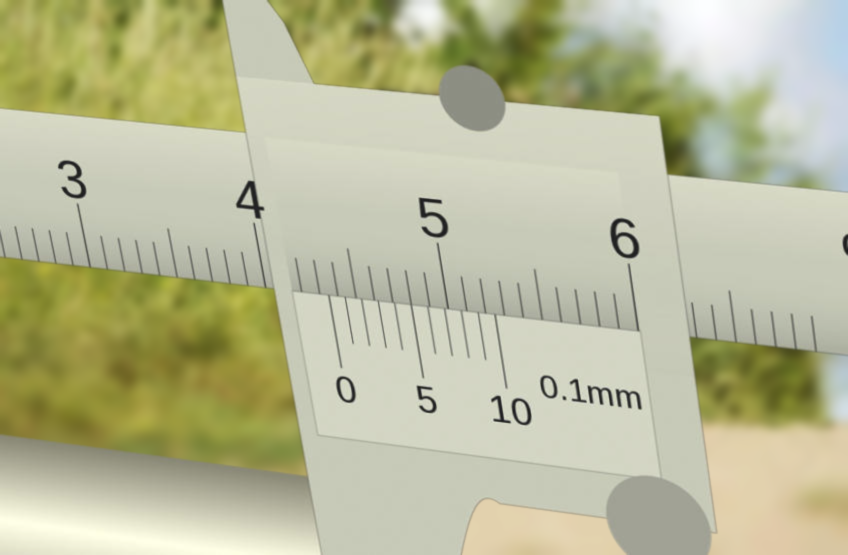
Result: 43.5
